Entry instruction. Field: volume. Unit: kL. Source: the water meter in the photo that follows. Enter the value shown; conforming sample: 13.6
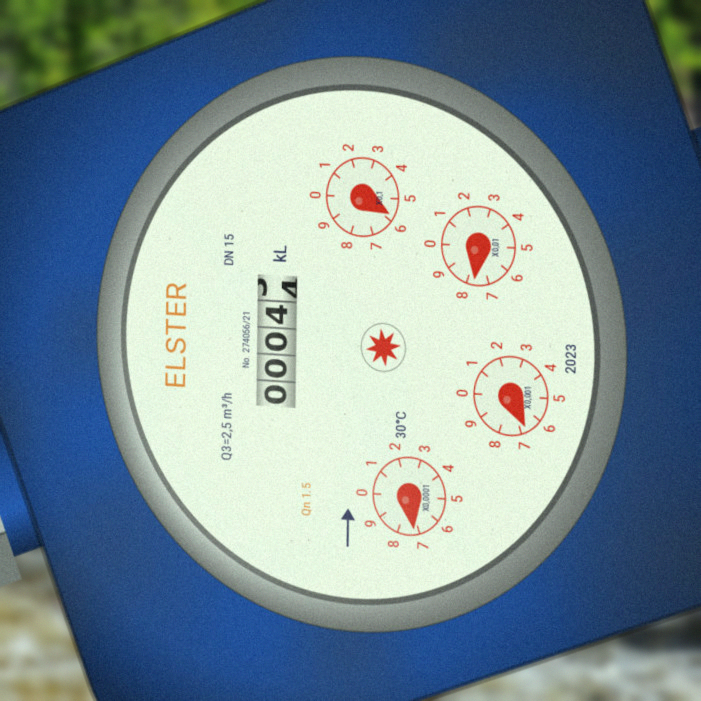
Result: 43.5767
